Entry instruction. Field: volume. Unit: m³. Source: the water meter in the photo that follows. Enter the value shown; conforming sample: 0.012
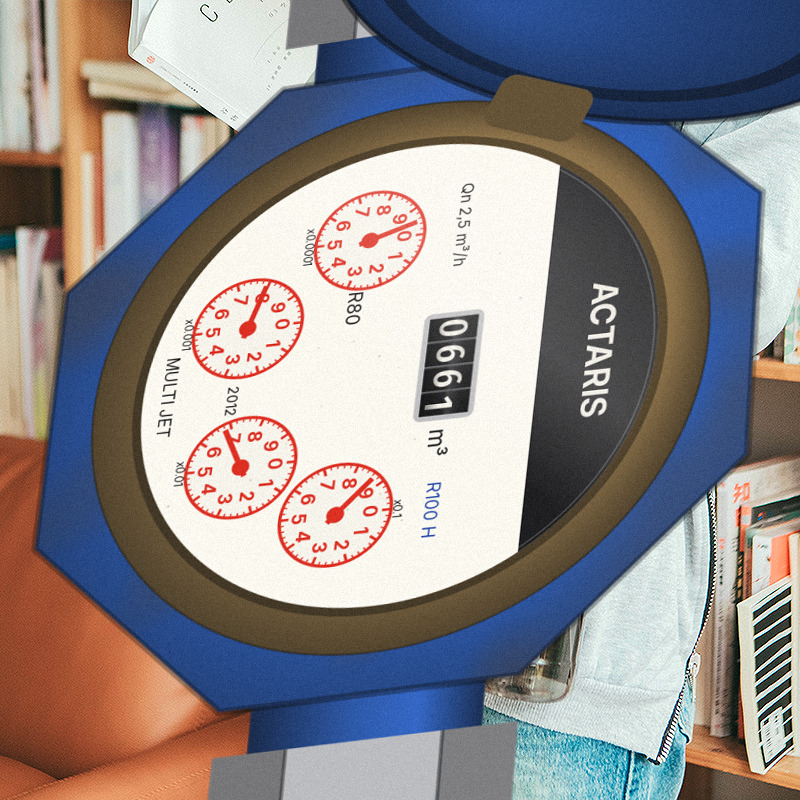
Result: 660.8679
